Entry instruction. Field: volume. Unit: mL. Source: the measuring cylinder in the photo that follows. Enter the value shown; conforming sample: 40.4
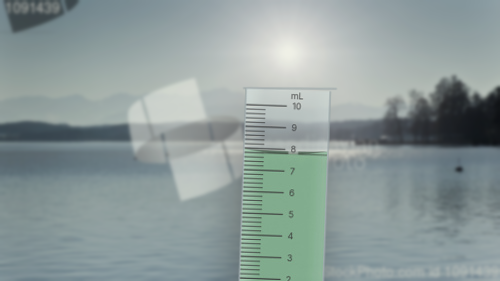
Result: 7.8
